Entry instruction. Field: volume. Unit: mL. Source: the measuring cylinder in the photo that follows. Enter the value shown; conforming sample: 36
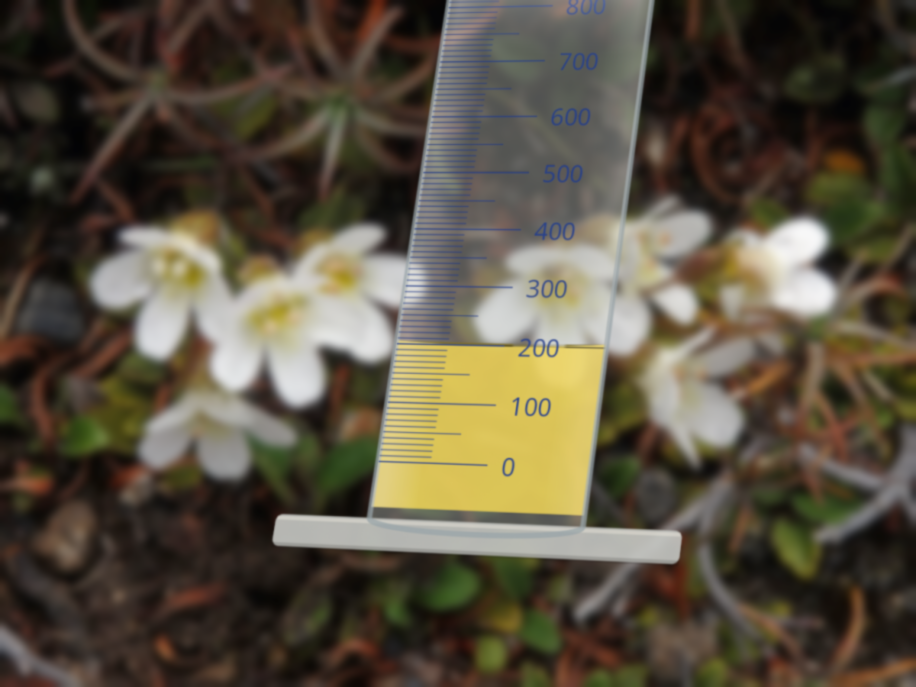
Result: 200
